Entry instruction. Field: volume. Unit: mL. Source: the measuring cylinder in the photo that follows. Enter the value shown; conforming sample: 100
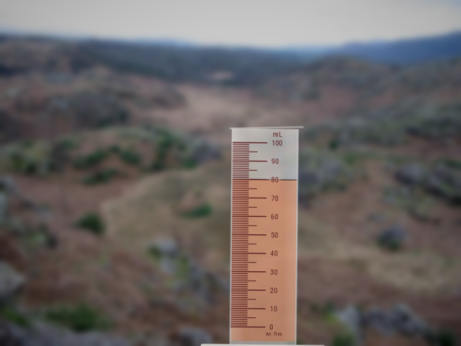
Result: 80
